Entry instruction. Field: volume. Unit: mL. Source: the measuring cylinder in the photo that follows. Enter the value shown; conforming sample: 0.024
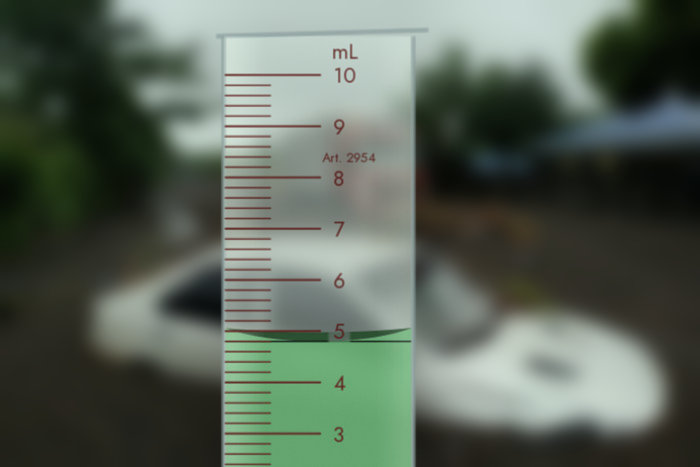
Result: 4.8
